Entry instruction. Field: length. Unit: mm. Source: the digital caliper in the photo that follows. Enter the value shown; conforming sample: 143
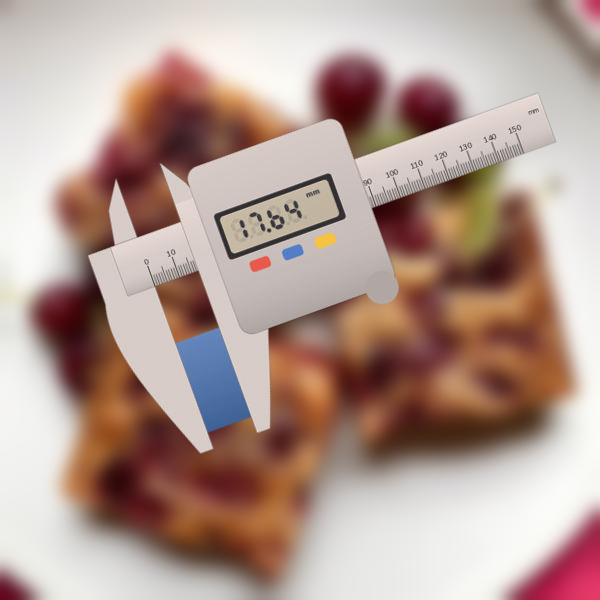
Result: 17.64
